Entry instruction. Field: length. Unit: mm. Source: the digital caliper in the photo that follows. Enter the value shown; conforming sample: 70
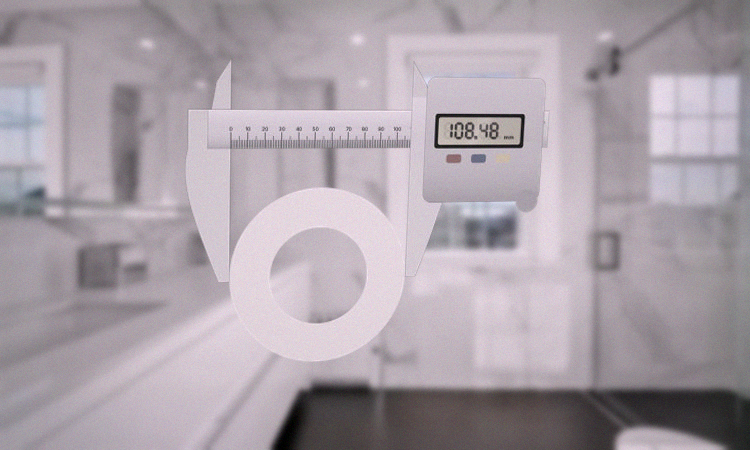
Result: 108.48
